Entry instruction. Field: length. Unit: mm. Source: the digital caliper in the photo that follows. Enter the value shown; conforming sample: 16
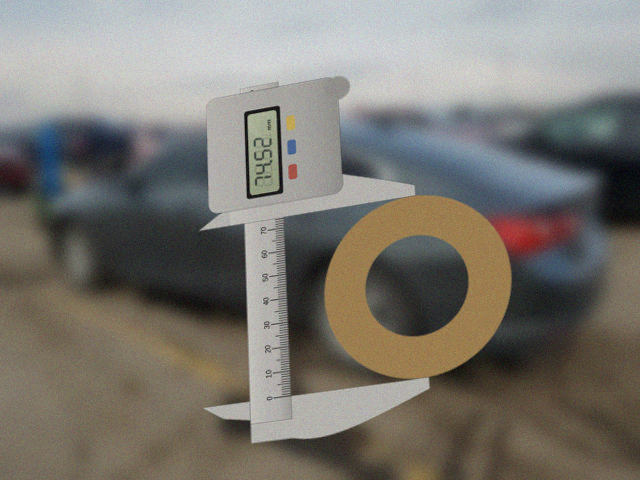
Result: 74.52
